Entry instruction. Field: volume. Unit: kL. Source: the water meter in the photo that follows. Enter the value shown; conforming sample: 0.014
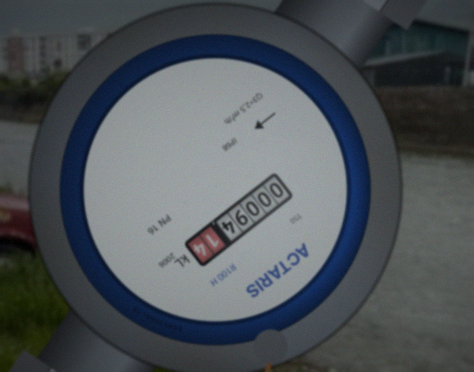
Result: 94.14
